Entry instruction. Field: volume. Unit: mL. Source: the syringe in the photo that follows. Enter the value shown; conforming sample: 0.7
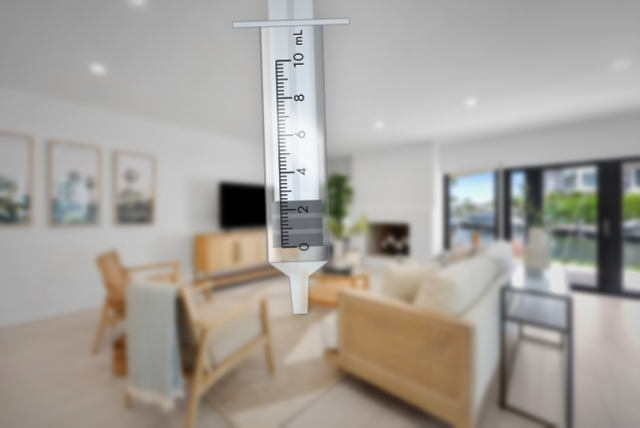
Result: 0
